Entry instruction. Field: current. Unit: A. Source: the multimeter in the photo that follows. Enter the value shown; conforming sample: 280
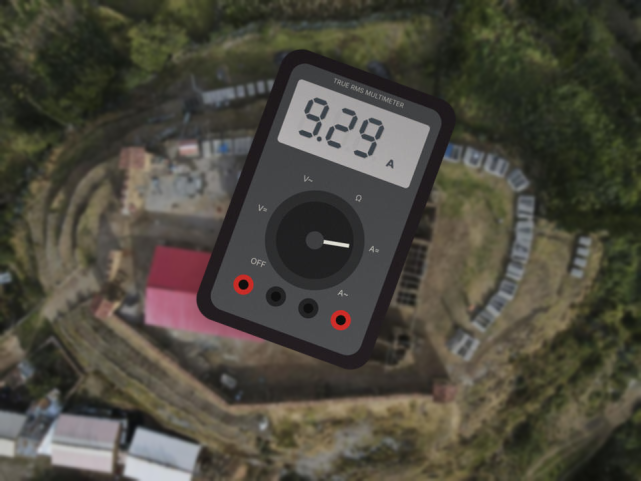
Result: 9.29
